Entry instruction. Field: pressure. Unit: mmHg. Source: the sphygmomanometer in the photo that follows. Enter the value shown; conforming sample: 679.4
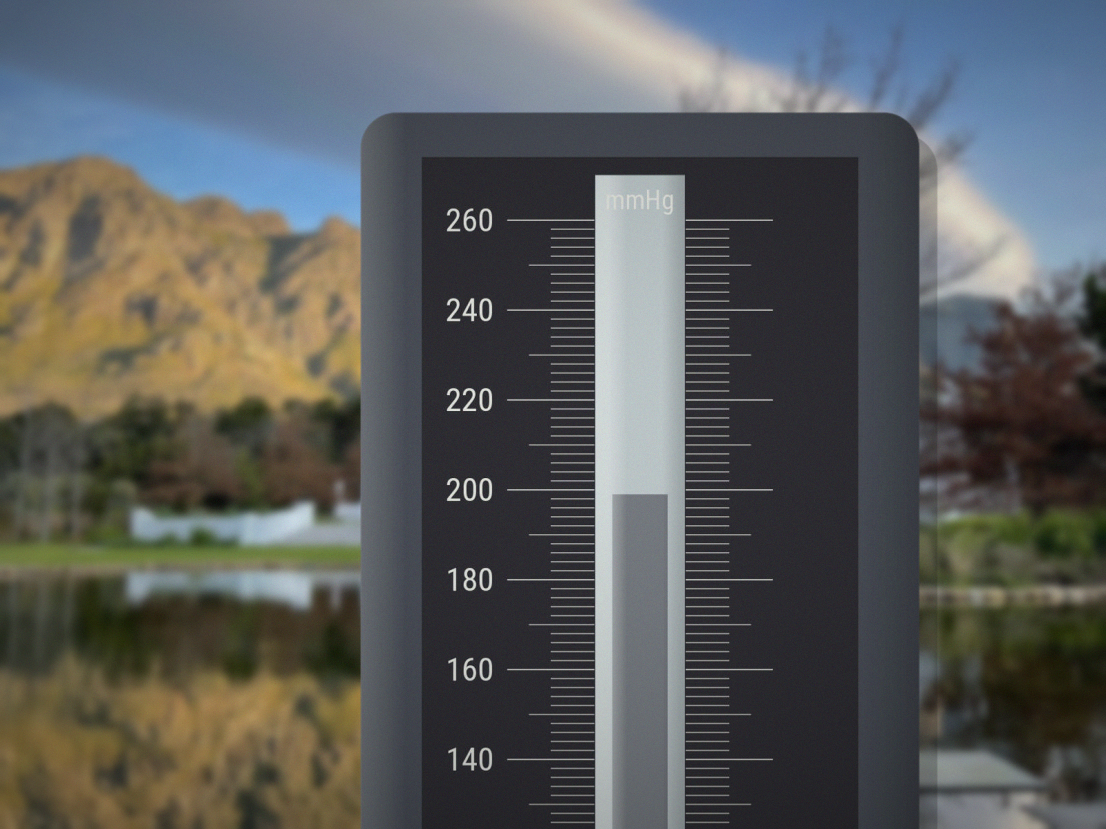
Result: 199
